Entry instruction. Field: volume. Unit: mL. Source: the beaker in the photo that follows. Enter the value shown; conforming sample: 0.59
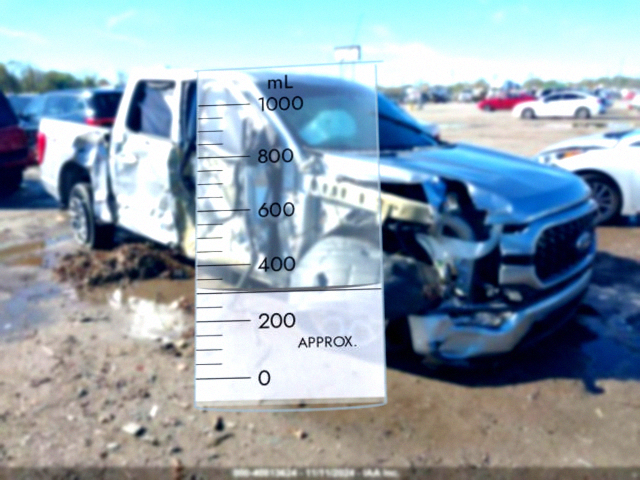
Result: 300
